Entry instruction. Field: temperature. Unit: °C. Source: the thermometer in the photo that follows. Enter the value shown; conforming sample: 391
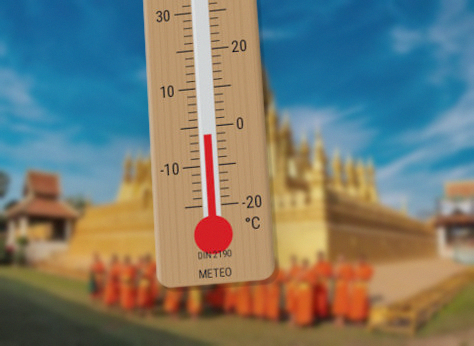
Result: -2
